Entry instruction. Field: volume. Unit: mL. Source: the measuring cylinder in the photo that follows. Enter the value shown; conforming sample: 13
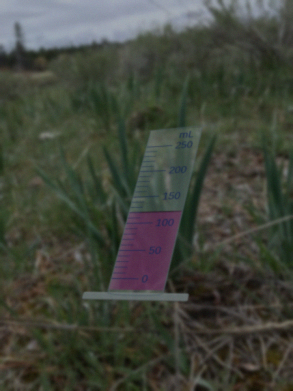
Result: 120
